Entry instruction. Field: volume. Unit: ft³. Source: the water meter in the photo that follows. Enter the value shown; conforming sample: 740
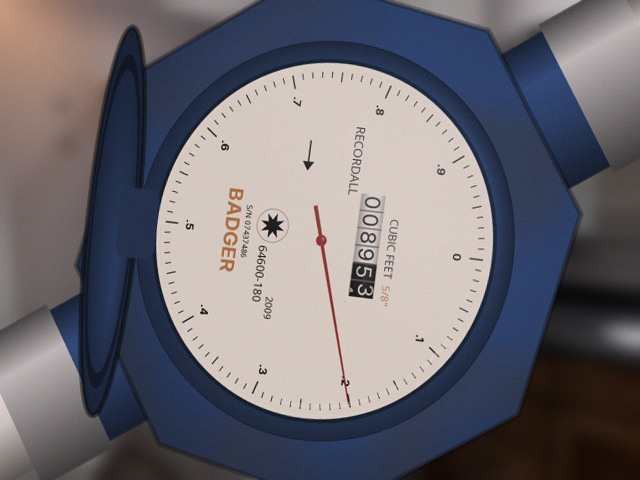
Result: 8953.20
